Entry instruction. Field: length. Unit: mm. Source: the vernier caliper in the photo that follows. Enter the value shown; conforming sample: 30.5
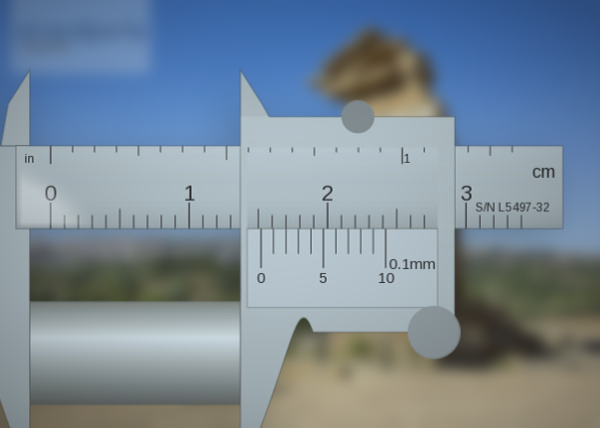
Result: 15.2
